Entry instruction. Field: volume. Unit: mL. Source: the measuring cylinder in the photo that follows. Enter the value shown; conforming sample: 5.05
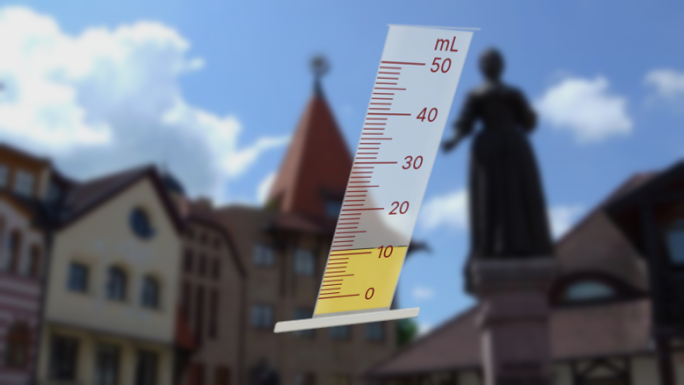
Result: 11
